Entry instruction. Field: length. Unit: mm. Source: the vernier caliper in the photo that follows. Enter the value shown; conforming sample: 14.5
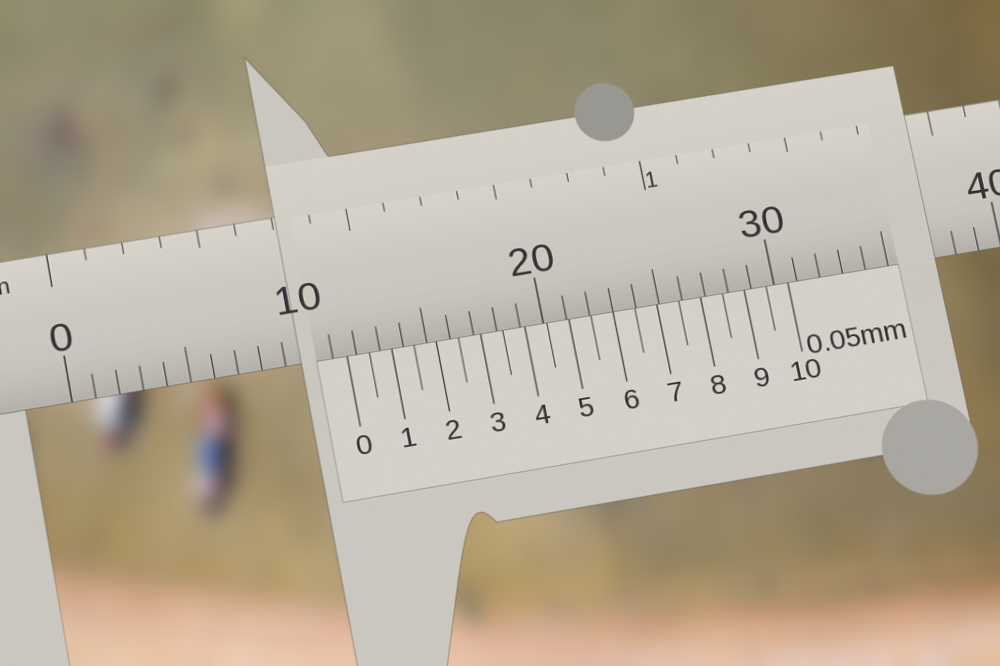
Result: 11.6
